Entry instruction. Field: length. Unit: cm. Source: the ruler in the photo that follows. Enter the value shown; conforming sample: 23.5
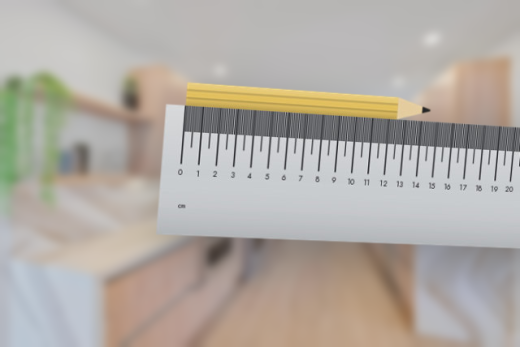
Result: 14.5
